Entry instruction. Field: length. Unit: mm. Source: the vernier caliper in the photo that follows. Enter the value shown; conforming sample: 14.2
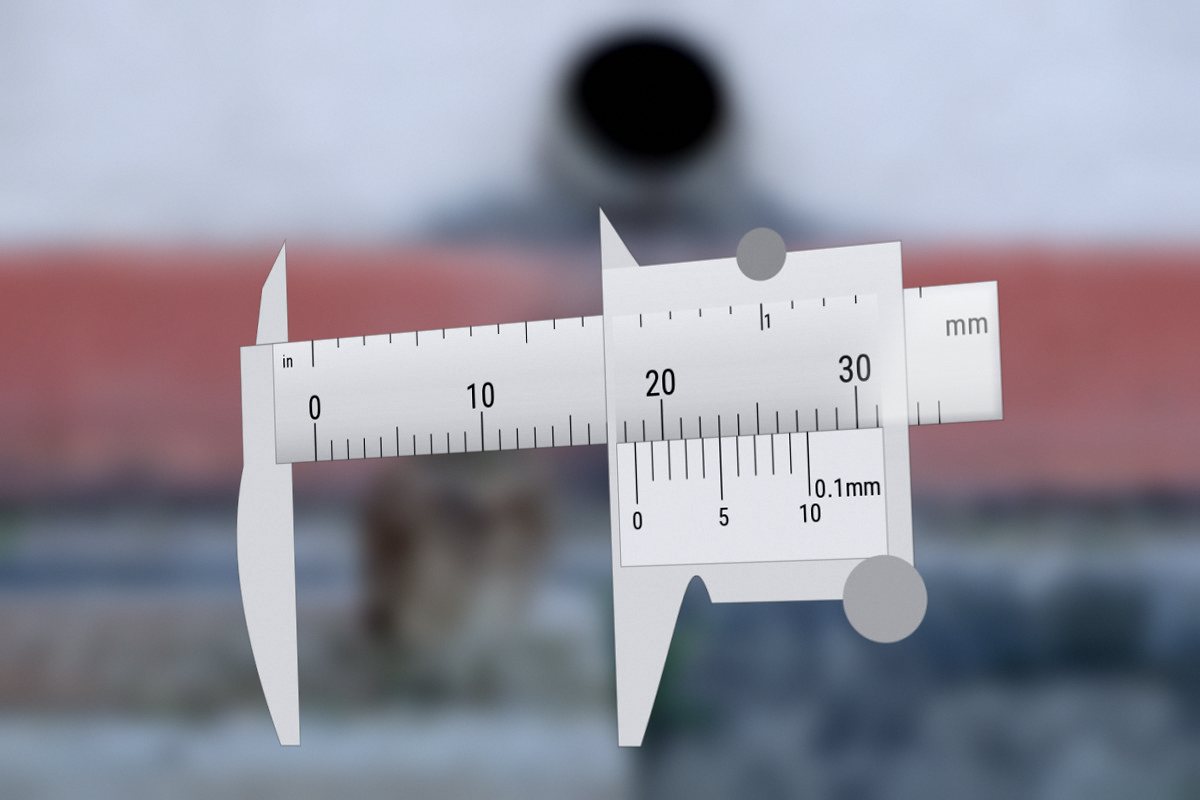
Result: 18.5
